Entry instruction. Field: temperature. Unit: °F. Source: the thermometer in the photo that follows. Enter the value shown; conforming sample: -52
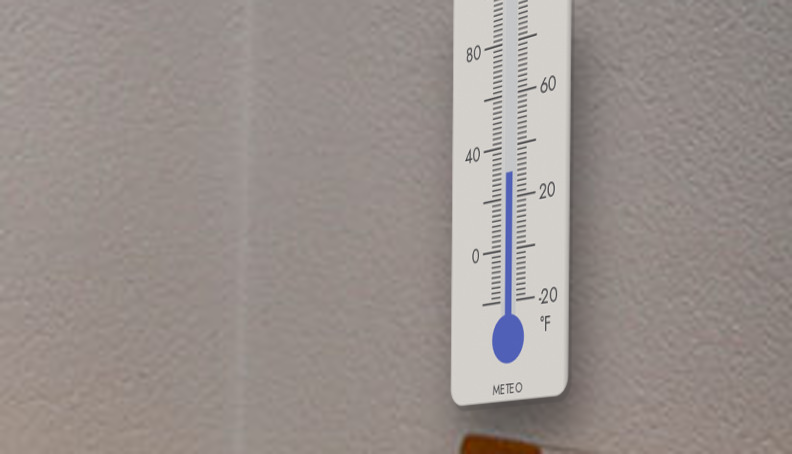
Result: 30
